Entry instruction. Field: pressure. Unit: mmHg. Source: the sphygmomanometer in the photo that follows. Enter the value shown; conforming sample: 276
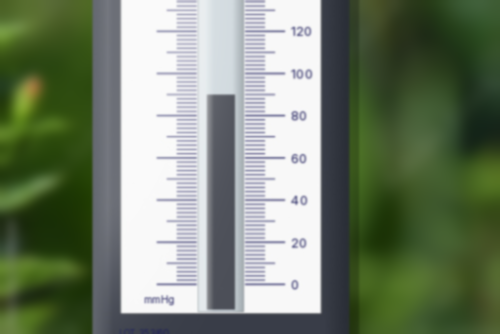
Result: 90
